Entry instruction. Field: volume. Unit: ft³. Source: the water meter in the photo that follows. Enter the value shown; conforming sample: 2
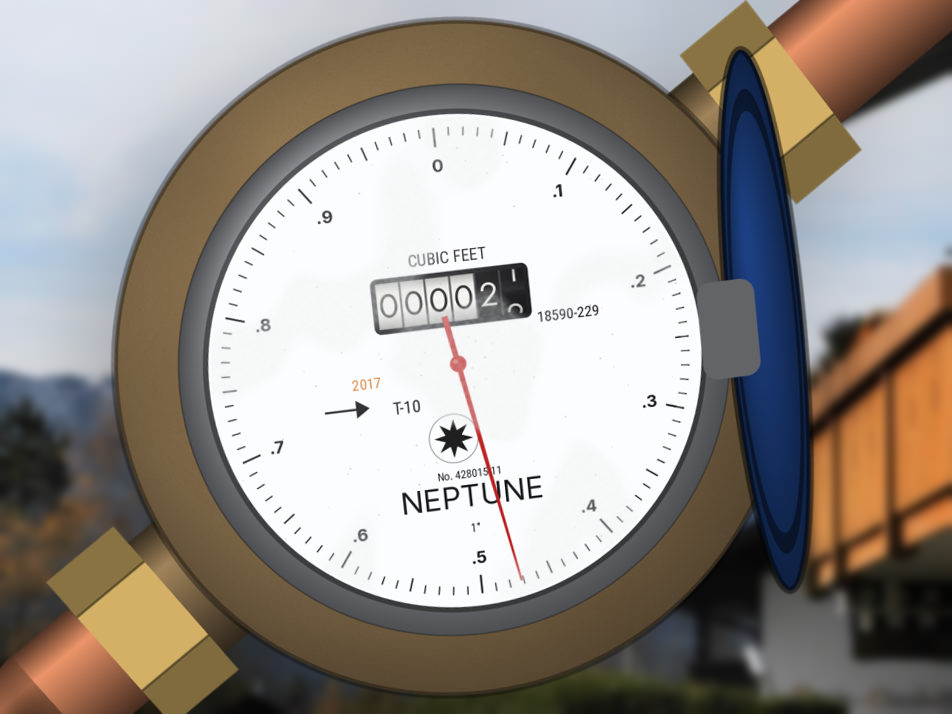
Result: 21.47
